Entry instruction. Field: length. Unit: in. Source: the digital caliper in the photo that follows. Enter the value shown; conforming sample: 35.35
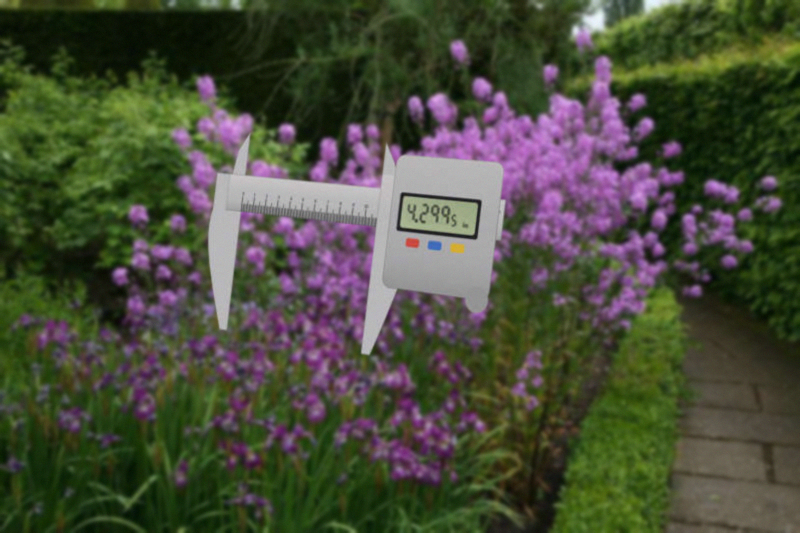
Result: 4.2995
